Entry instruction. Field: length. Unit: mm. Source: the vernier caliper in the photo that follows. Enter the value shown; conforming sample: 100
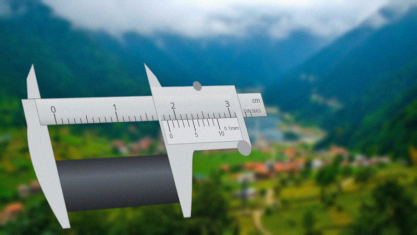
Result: 18.4
